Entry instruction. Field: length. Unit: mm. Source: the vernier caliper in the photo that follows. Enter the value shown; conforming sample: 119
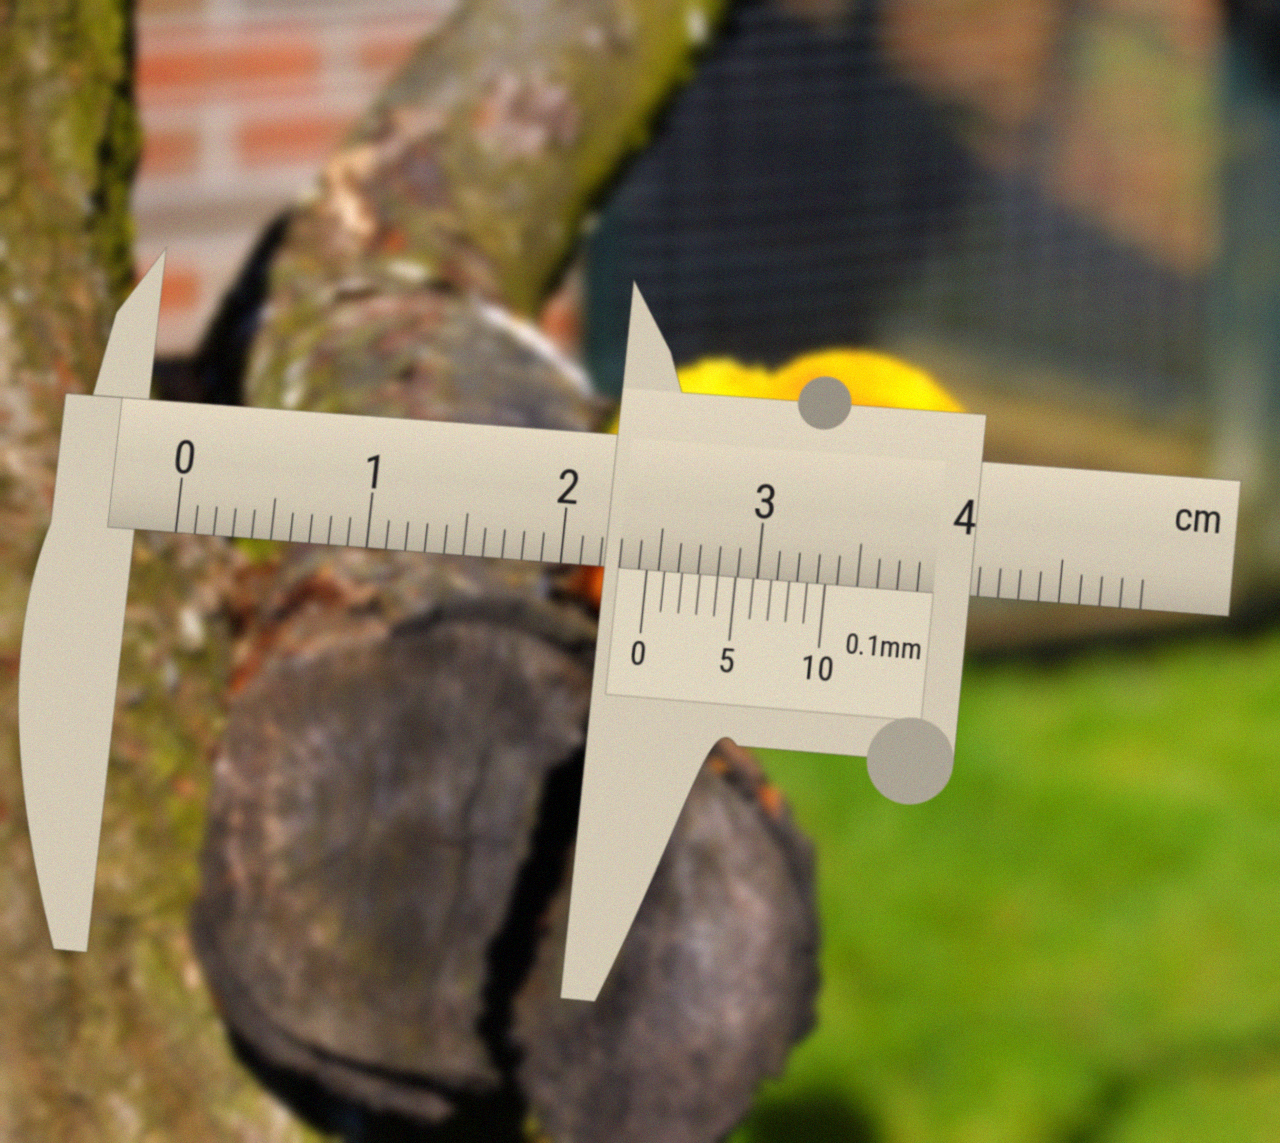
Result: 24.4
